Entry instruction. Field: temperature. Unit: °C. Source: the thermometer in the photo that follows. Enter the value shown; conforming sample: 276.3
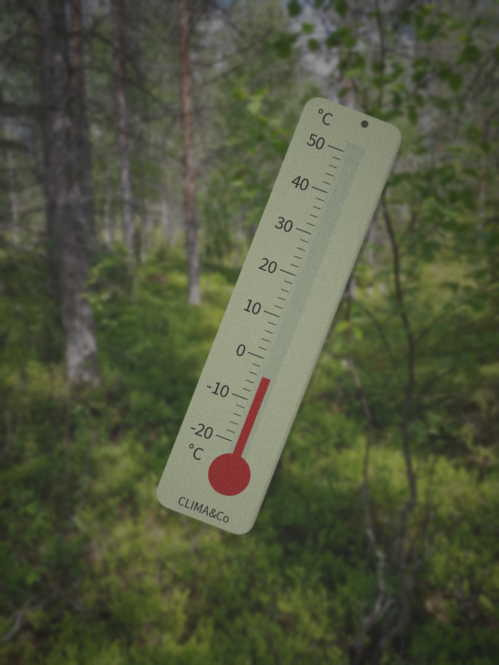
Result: -4
